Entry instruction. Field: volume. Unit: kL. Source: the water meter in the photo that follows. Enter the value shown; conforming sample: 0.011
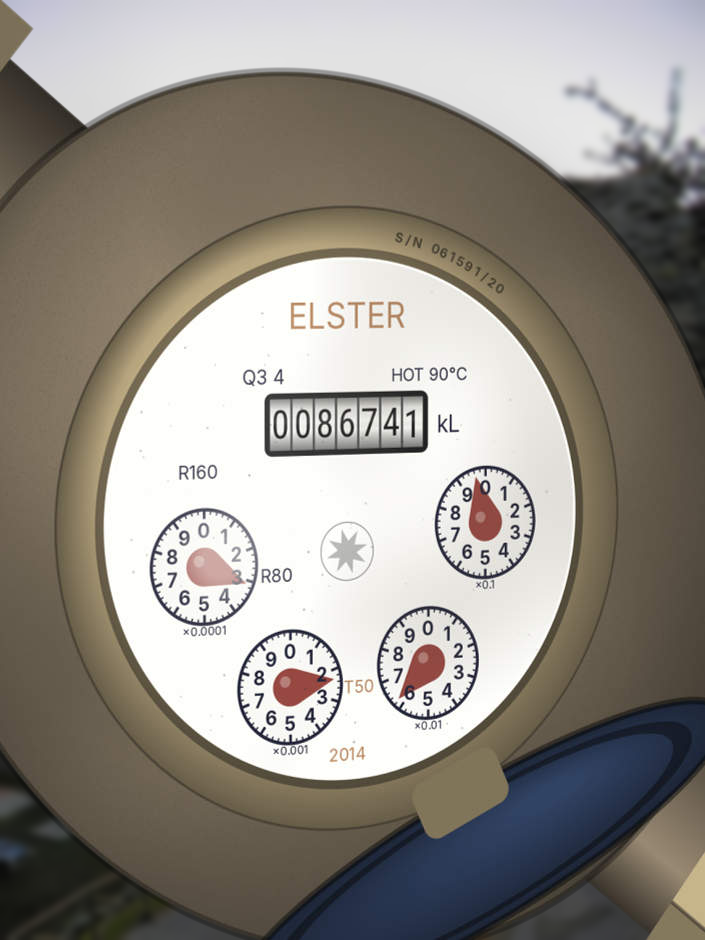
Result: 86740.9623
